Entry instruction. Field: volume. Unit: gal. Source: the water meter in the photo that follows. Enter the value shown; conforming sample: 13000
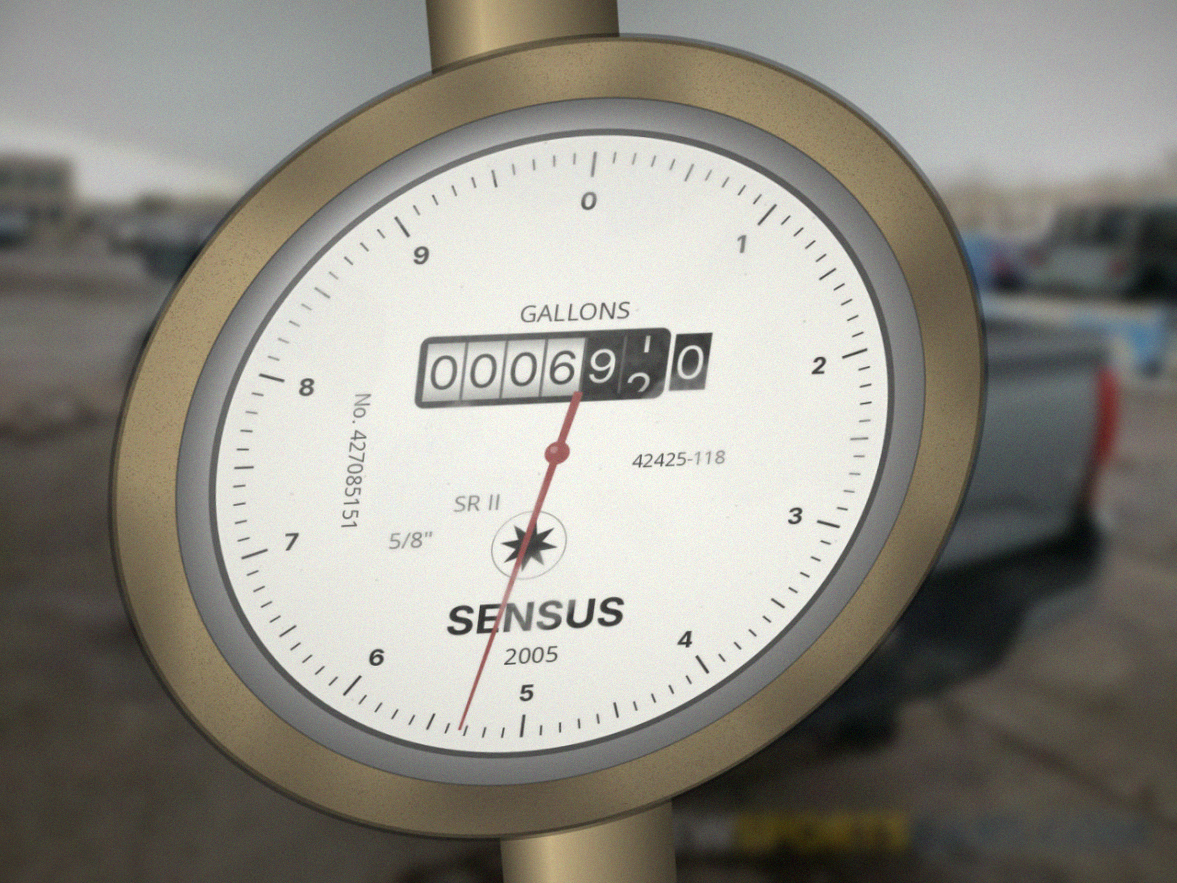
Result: 6915.3
